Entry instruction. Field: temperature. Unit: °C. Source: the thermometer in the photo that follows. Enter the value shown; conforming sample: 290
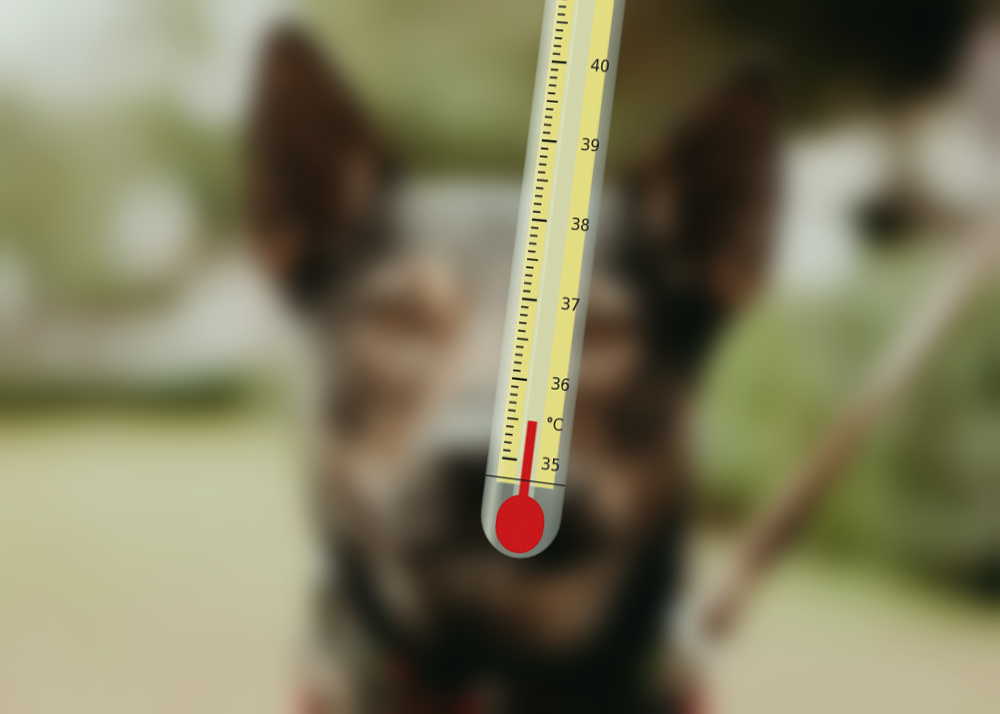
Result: 35.5
